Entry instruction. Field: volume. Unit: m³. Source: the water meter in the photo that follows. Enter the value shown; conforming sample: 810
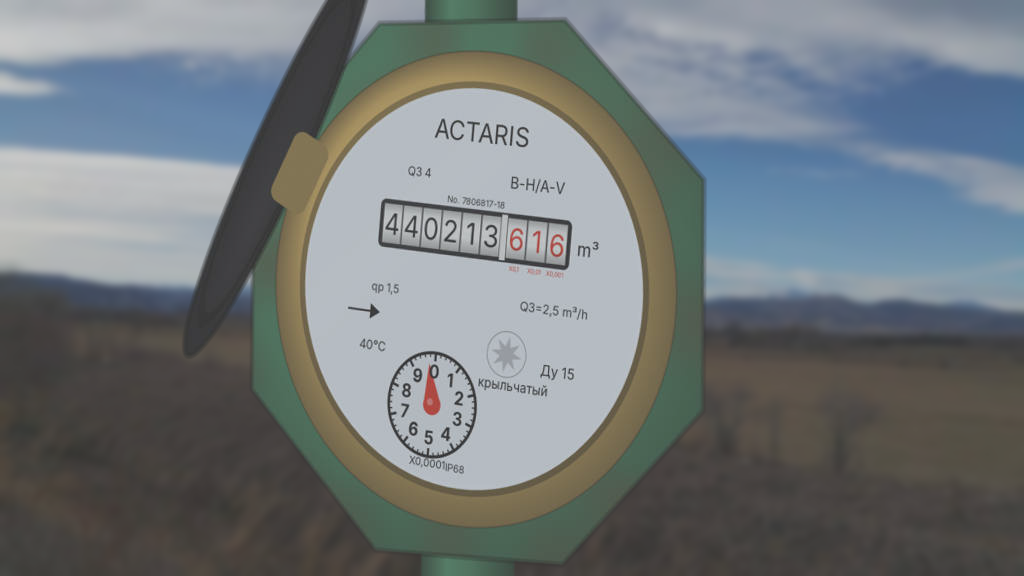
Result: 440213.6159
